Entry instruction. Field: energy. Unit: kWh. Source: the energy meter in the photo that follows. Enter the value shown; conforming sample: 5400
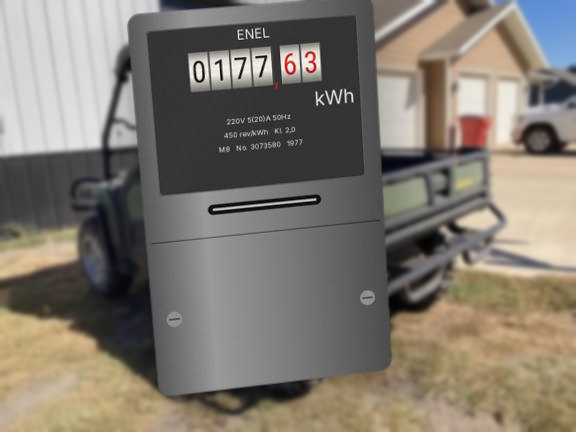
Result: 177.63
